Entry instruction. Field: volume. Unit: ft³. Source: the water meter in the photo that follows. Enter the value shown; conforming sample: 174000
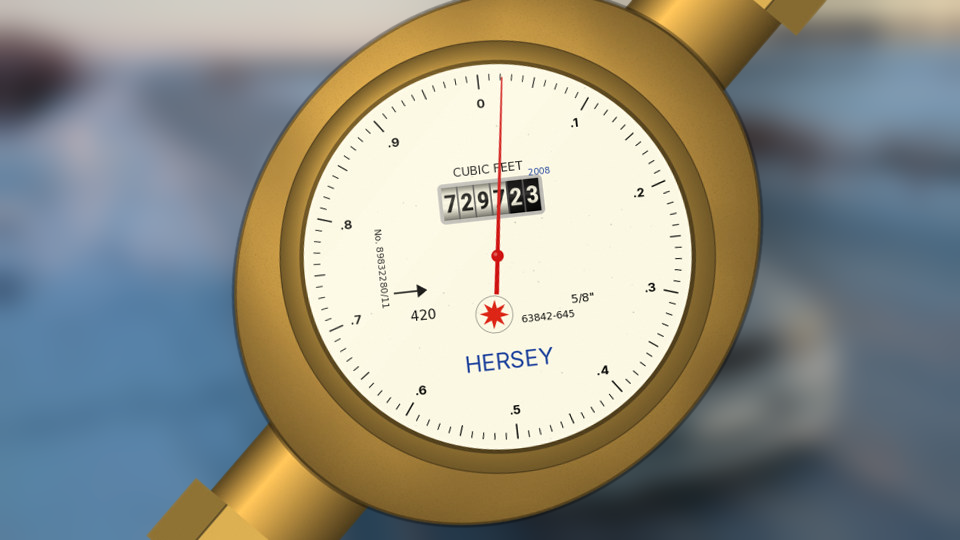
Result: 729723.02
